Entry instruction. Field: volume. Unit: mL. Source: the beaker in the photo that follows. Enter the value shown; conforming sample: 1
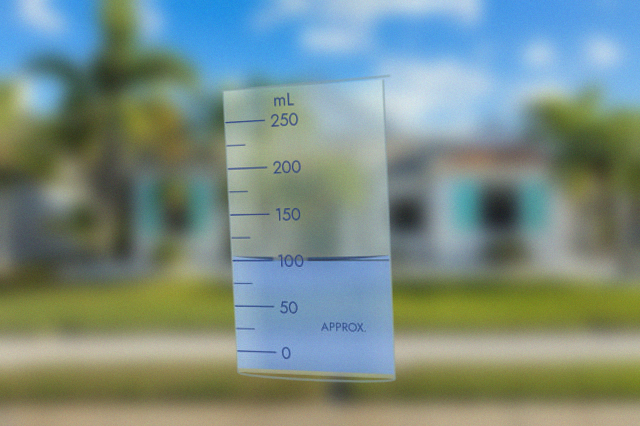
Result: 100
